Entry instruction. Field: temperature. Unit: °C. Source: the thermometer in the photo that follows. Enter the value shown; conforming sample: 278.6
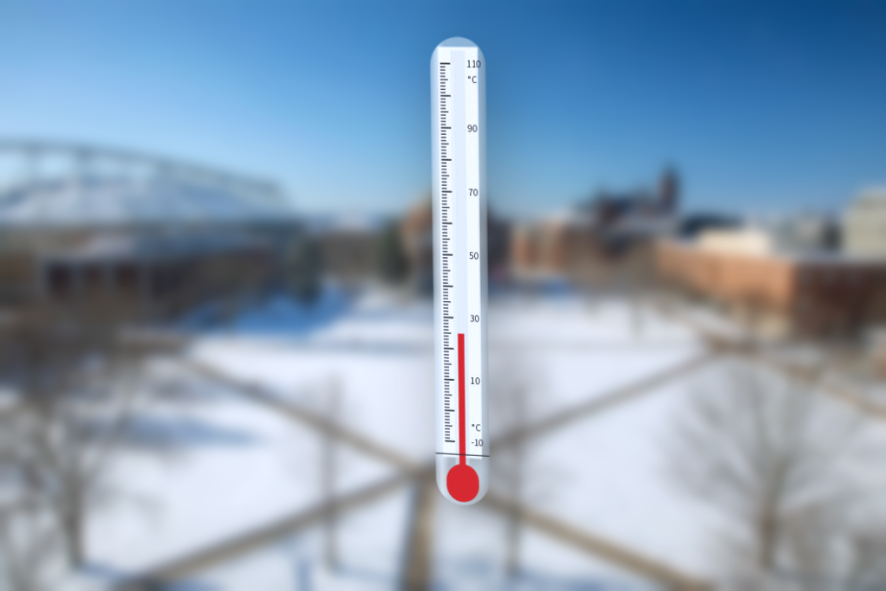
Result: 25
